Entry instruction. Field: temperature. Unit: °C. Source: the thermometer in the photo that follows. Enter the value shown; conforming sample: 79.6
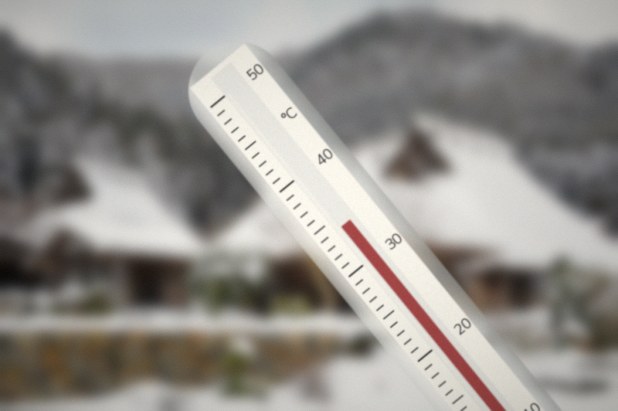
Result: 34
